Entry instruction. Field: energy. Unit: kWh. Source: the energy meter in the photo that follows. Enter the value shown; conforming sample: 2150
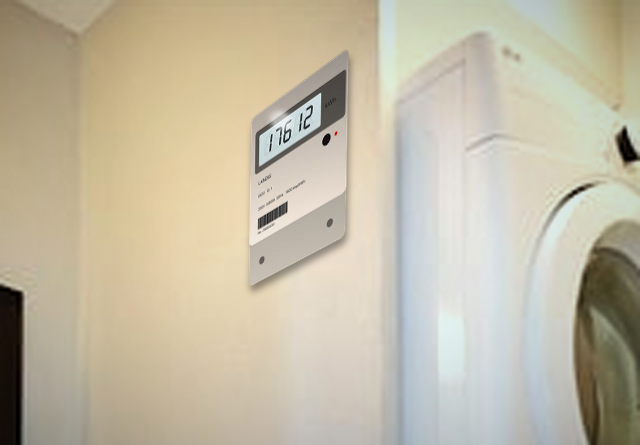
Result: 17612
